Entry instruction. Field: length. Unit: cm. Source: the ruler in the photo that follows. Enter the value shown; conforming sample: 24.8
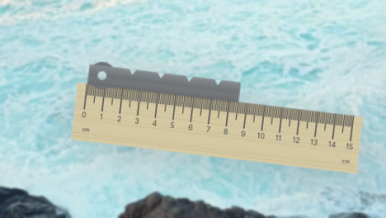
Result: 8.5
